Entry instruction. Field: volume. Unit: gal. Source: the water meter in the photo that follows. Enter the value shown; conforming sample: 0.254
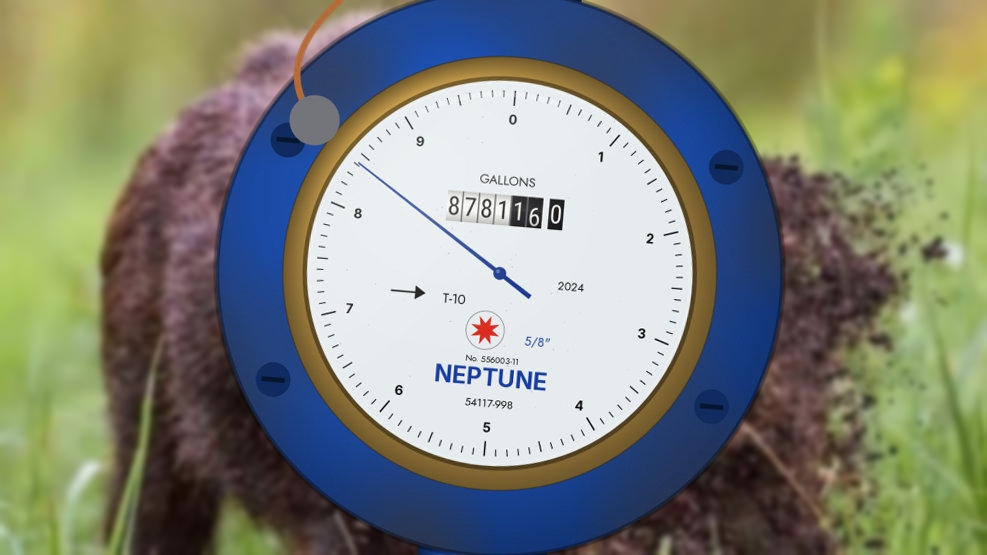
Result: 8781158.4
